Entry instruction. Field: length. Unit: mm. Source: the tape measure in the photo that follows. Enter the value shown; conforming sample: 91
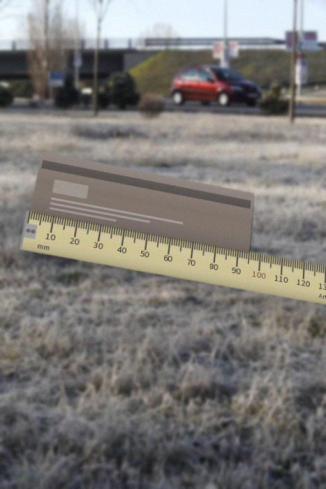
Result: 95
